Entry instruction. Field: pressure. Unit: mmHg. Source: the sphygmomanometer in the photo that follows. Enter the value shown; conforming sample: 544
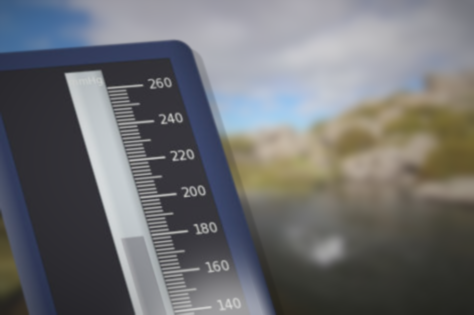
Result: 180
